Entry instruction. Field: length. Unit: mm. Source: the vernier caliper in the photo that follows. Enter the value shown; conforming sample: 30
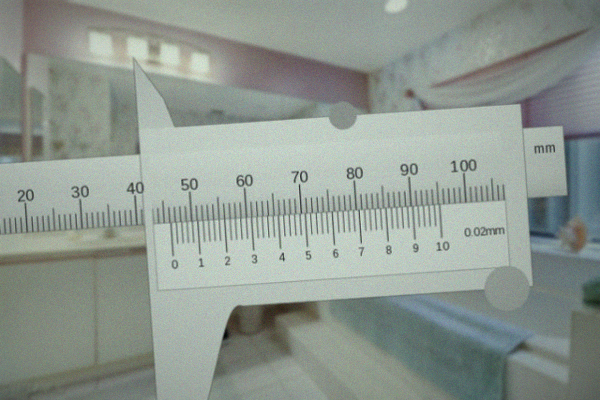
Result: 46.2
